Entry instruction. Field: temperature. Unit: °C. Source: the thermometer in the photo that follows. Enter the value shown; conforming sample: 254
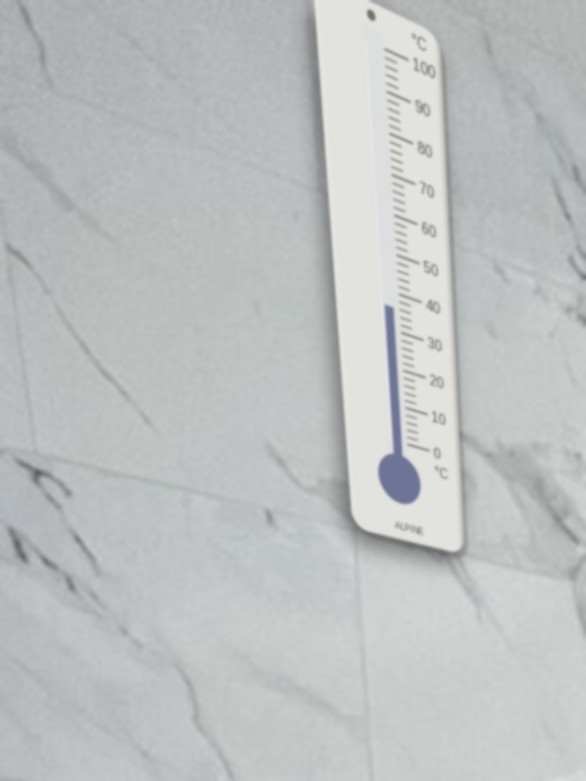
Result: 36
